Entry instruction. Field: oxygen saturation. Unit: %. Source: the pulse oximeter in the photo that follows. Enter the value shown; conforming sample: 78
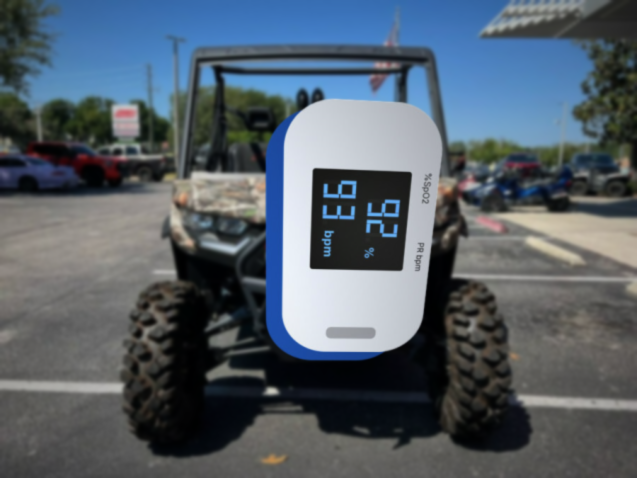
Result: 92
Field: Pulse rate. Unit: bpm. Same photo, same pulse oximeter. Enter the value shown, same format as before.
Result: 93
